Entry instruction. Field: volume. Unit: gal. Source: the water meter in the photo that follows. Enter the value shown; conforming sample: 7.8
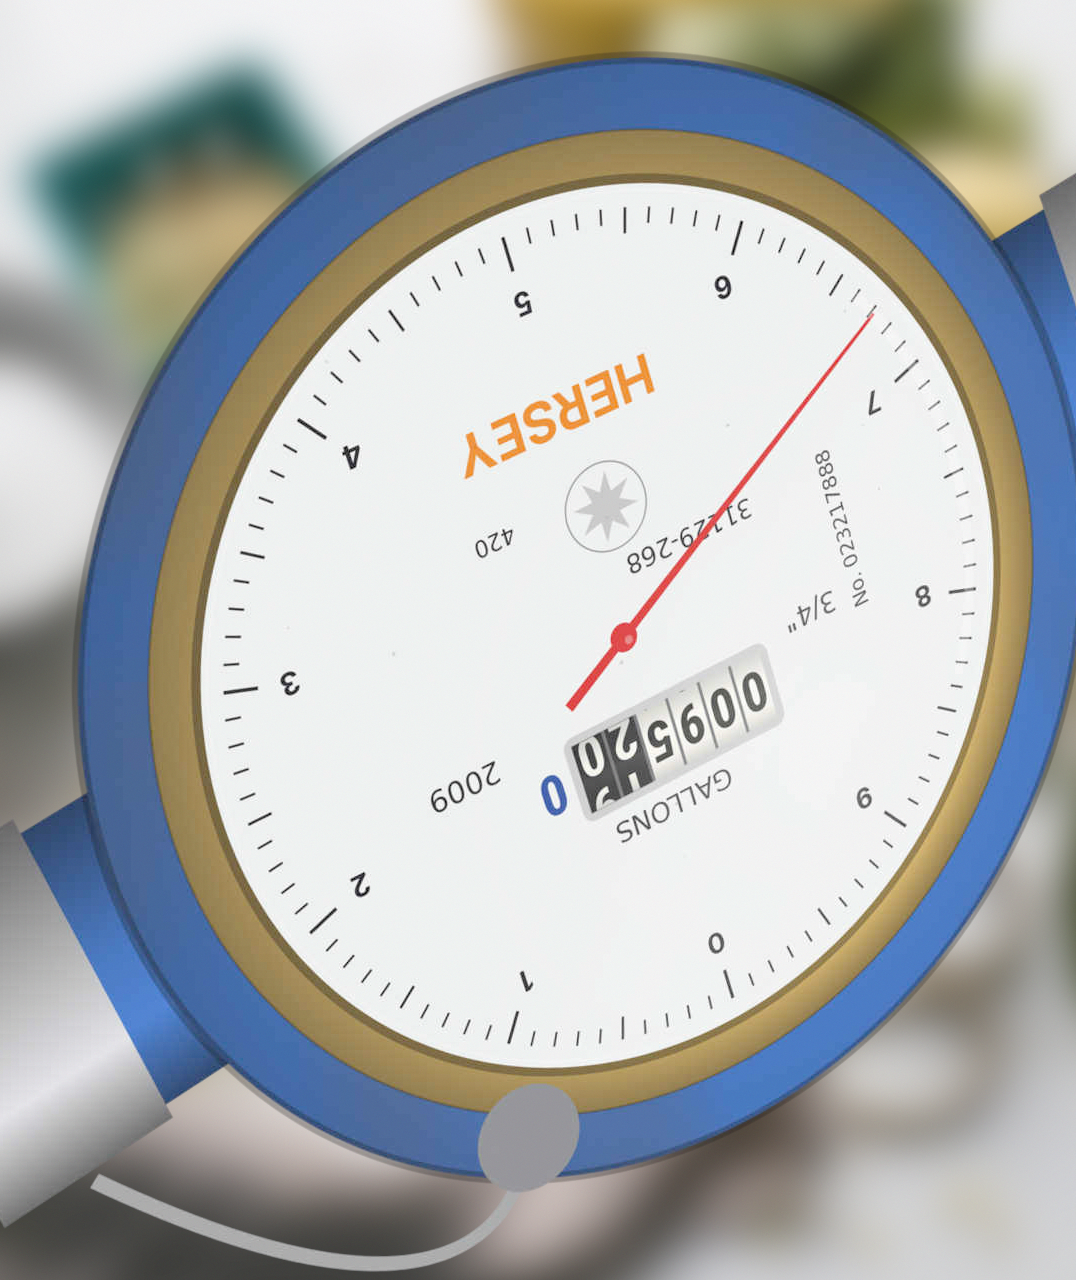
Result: 95196.7
